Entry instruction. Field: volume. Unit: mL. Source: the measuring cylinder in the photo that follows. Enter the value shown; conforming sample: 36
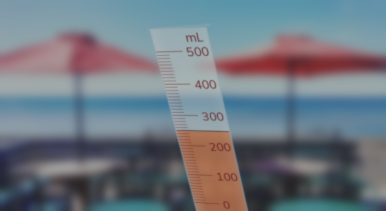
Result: 250
